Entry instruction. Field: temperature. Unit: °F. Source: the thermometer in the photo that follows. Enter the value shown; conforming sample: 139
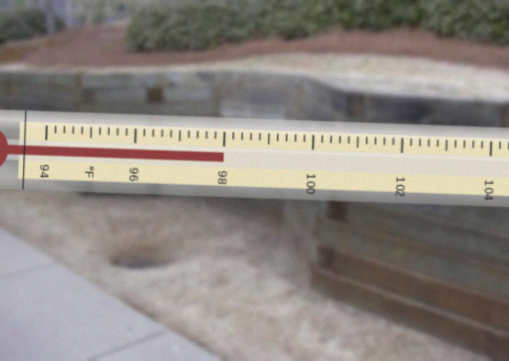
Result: 98
